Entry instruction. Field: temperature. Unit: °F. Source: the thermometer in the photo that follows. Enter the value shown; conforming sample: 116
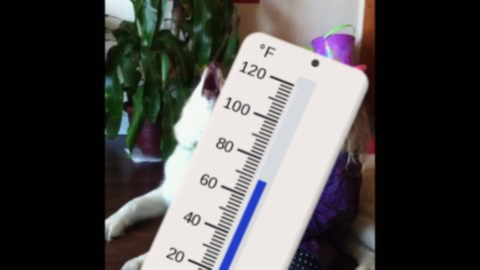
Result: 70
